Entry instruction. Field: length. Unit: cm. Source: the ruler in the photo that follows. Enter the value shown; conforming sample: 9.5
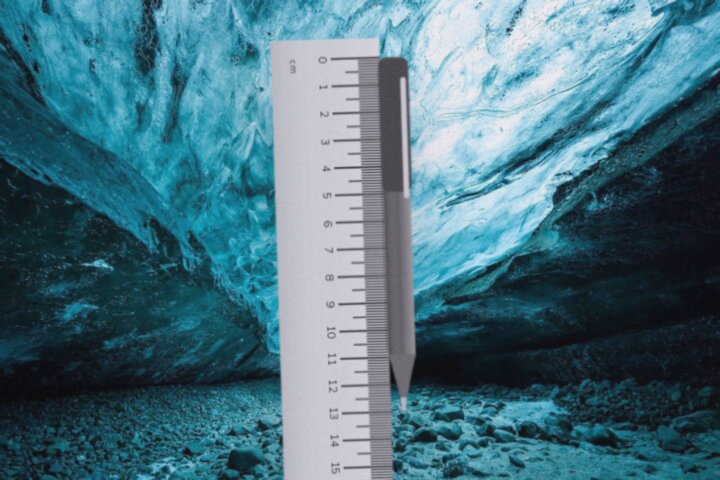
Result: 13
